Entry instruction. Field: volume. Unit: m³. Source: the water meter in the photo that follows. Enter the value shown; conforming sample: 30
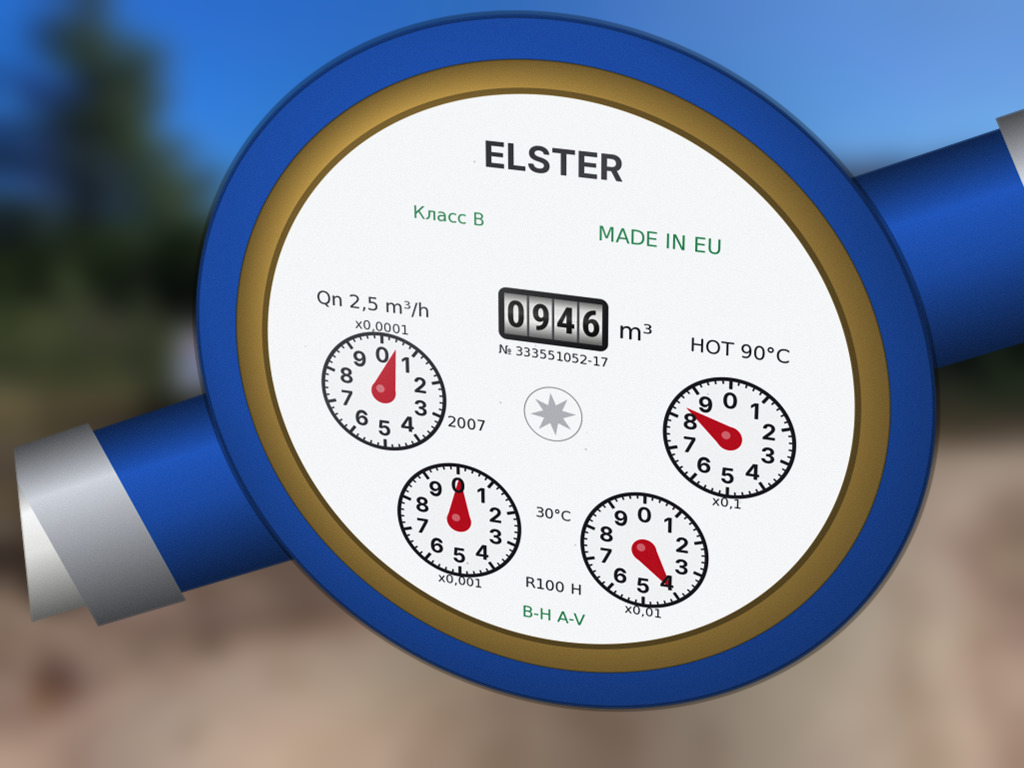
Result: 946.8400
